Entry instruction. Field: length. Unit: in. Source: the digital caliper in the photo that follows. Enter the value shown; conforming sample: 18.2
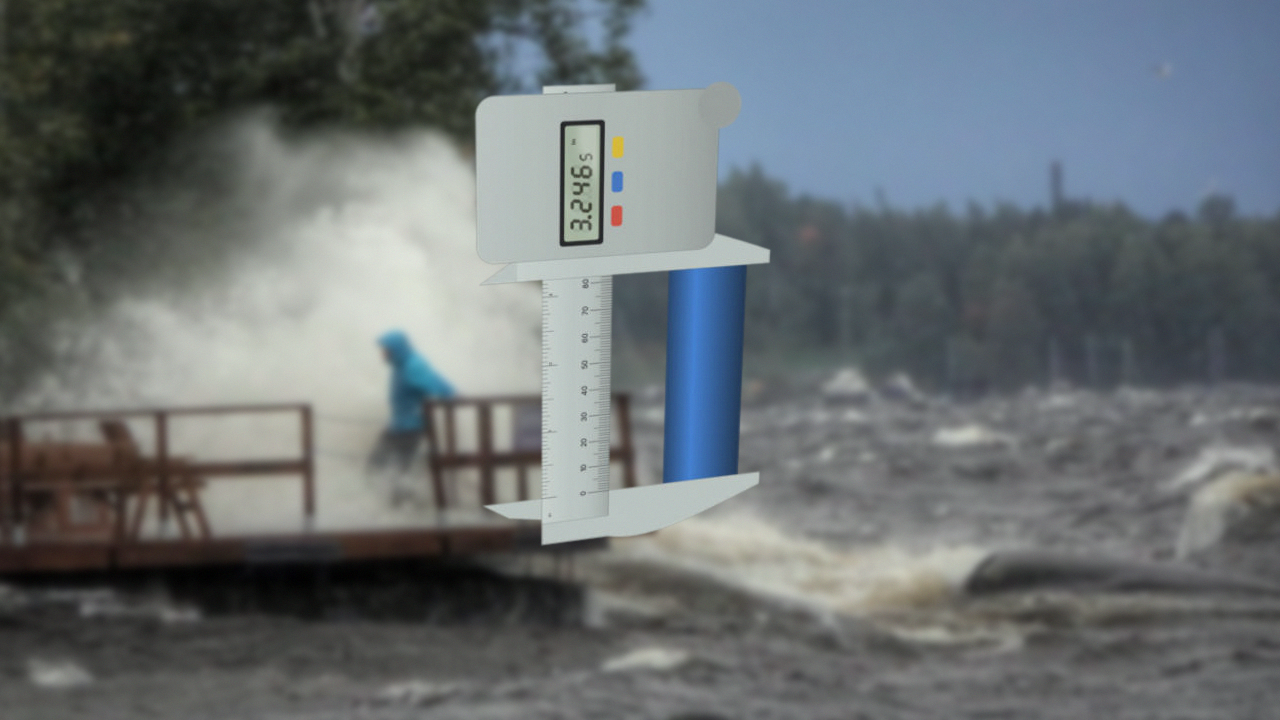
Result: 3.2465
